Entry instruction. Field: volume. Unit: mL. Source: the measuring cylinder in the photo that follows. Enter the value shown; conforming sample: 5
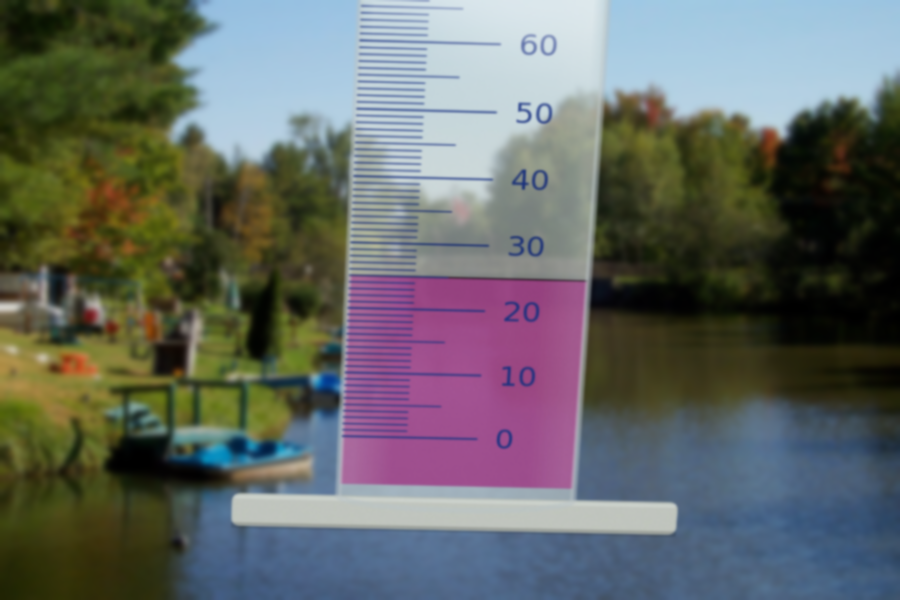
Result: 25
